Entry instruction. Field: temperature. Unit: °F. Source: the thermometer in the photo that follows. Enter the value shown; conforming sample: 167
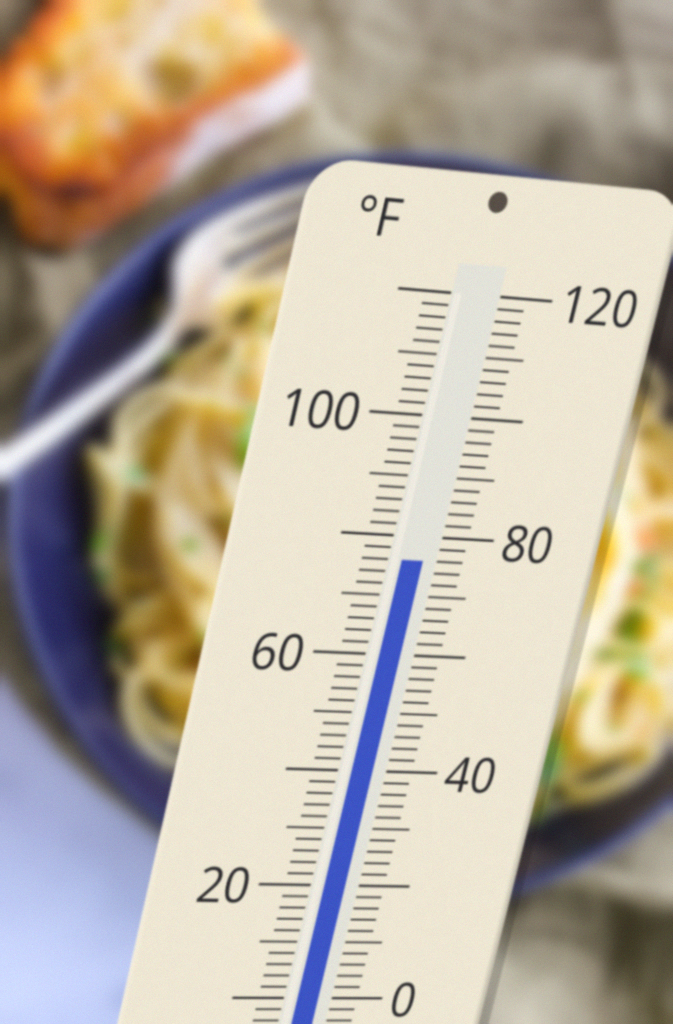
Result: 76
